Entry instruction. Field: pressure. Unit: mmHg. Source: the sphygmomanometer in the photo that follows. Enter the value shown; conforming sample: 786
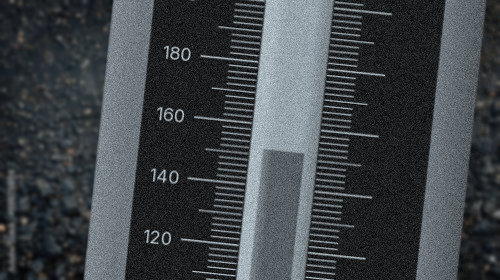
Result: 152
